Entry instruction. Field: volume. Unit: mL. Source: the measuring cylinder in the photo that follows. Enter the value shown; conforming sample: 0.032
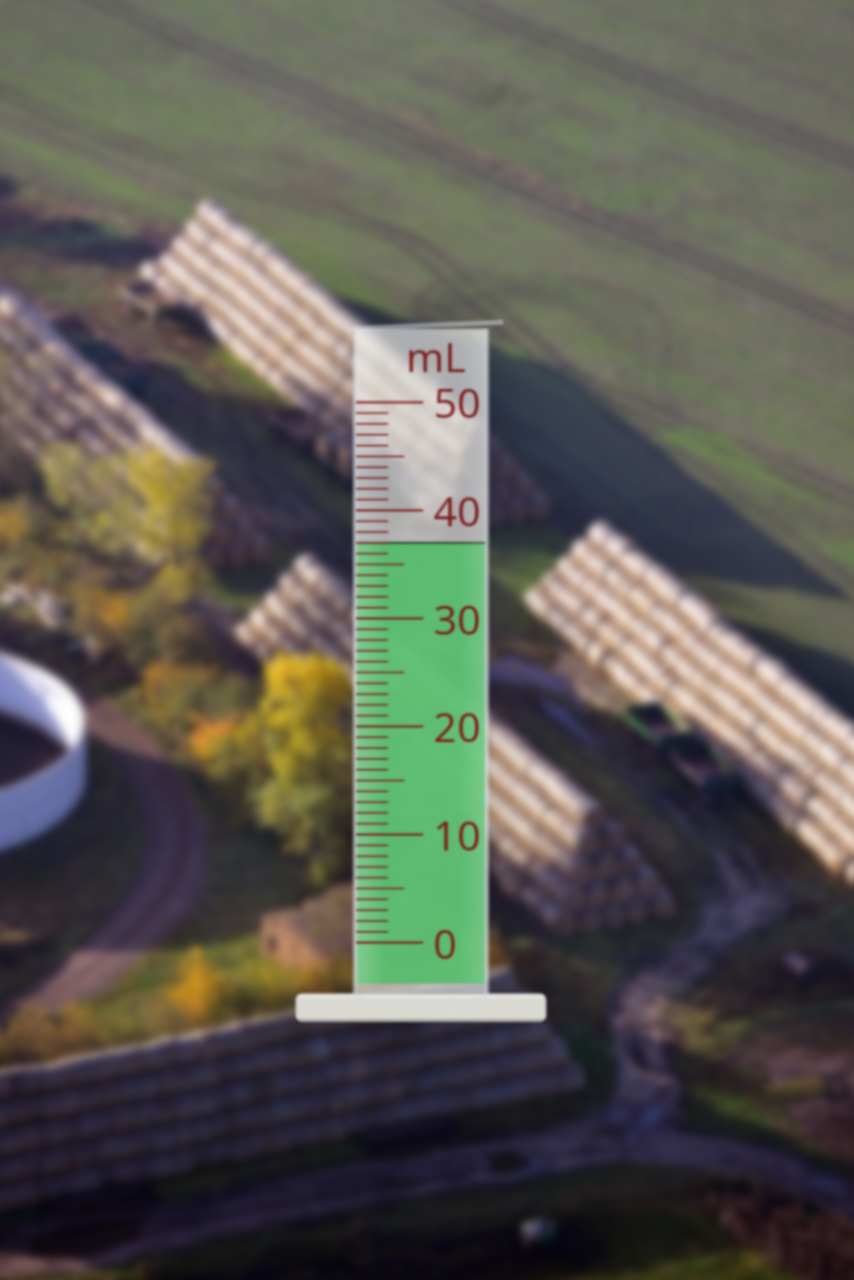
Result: 37
